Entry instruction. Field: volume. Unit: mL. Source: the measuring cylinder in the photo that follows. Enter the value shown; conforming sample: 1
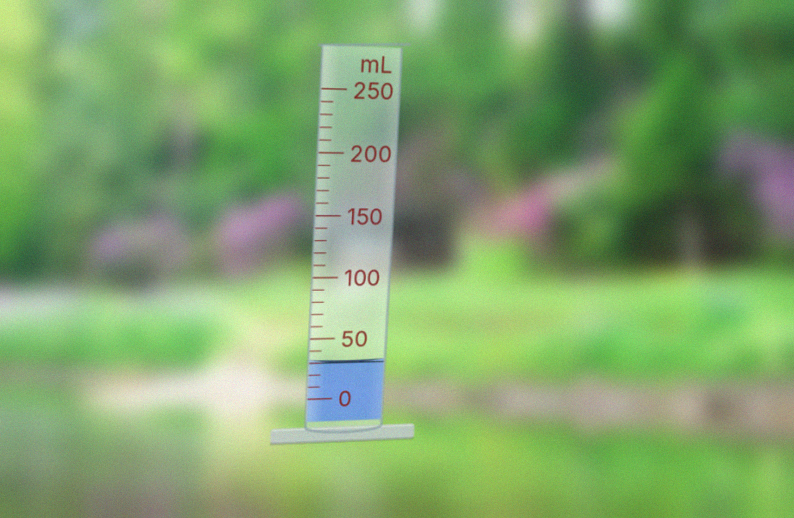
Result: 30
